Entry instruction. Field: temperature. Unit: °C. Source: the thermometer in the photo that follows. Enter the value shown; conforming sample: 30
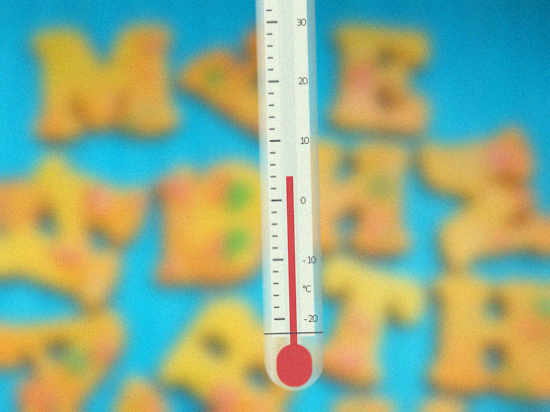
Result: 4
